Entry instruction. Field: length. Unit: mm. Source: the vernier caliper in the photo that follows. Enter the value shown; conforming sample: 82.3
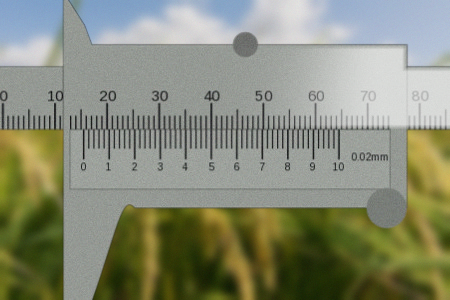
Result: 15.5
